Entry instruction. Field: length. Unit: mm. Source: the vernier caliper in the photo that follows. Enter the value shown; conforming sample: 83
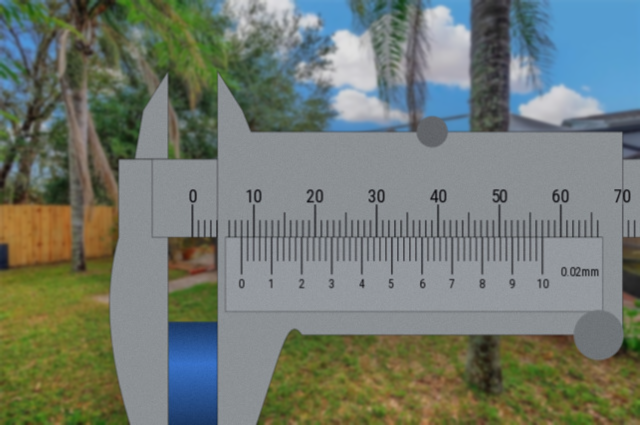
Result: 8.0
